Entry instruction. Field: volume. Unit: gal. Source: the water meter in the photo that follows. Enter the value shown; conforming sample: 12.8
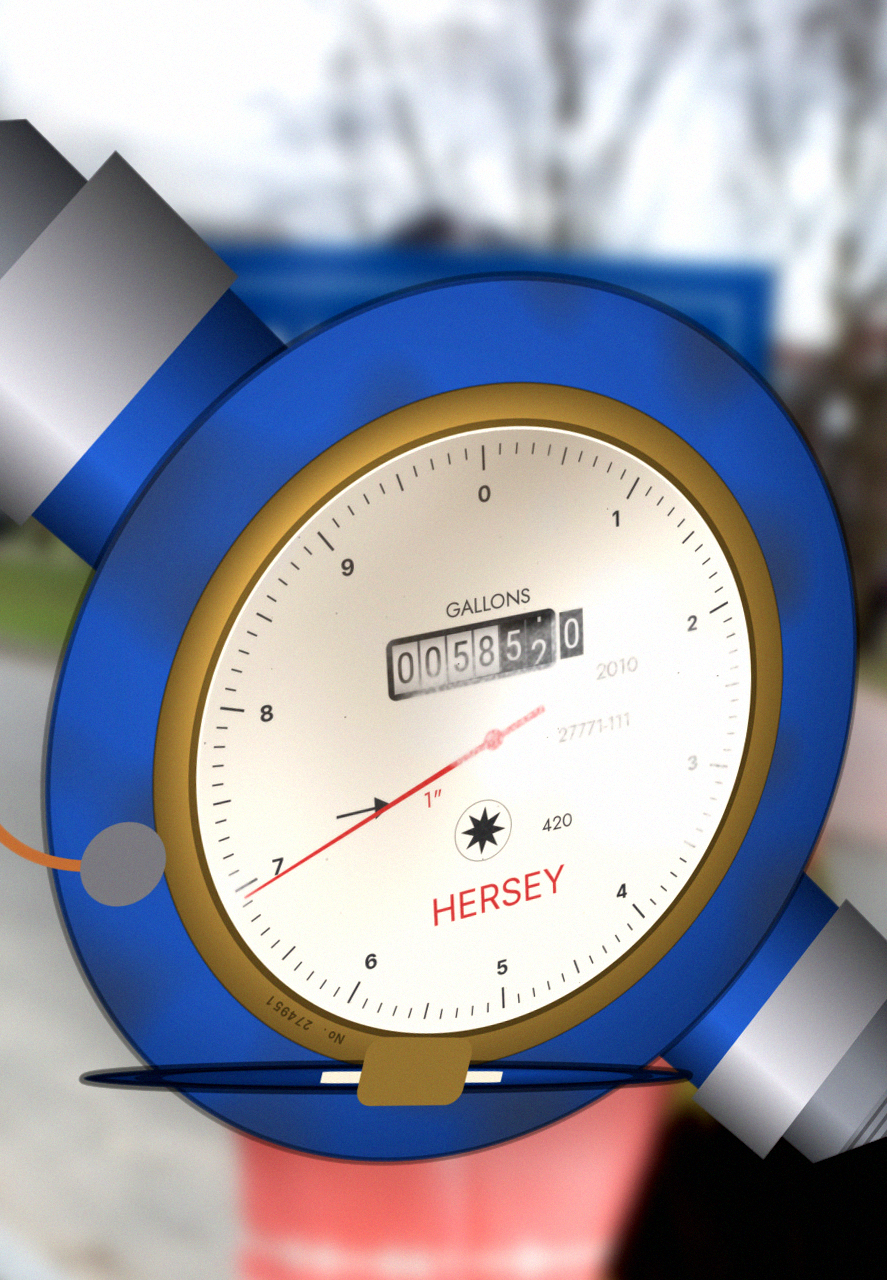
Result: 58516.9
